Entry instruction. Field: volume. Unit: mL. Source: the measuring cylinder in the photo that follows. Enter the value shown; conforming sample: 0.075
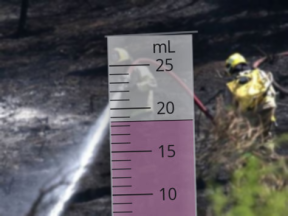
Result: 18.5
